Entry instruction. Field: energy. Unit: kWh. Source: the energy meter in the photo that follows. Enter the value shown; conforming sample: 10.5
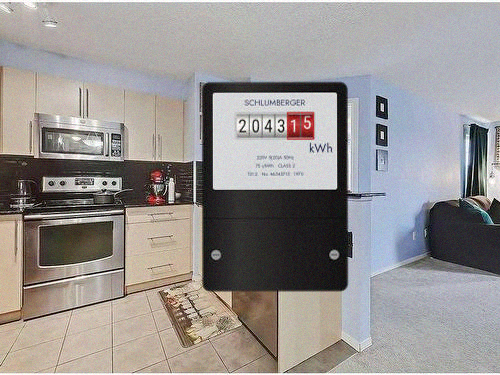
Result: 2043.15
